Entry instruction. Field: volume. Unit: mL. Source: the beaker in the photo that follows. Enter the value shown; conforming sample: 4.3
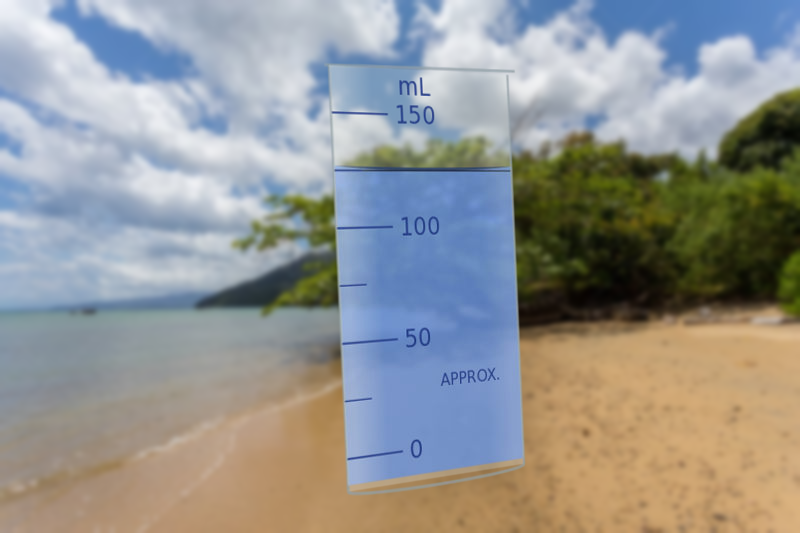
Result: 125
